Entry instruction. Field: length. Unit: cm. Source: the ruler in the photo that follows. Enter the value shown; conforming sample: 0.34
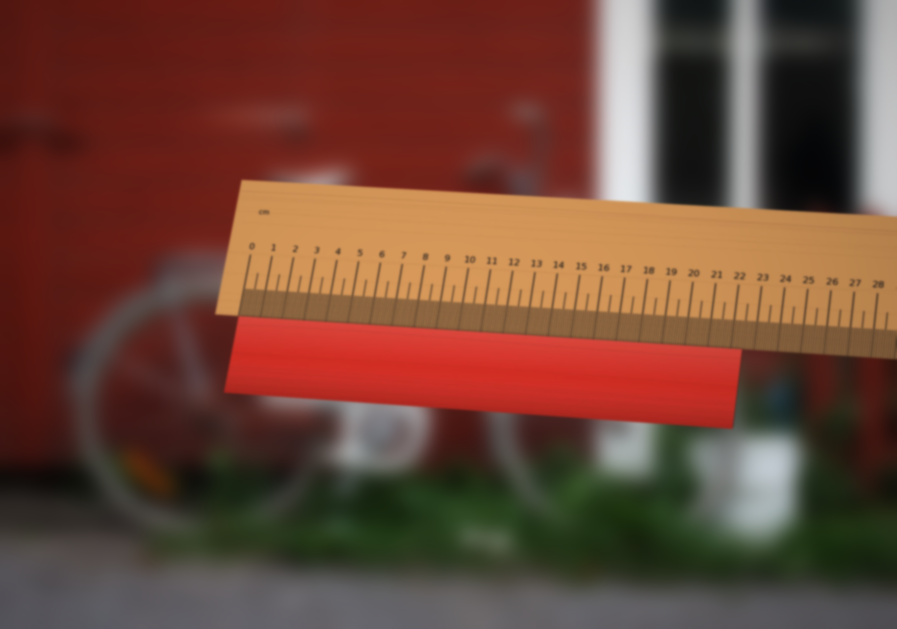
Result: 22.5
